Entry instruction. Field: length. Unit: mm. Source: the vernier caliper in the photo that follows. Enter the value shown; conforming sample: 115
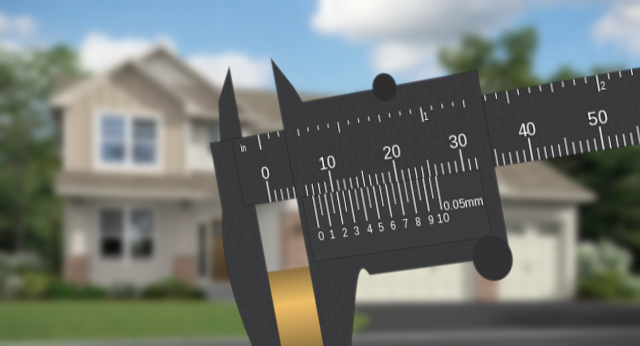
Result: 6.8
